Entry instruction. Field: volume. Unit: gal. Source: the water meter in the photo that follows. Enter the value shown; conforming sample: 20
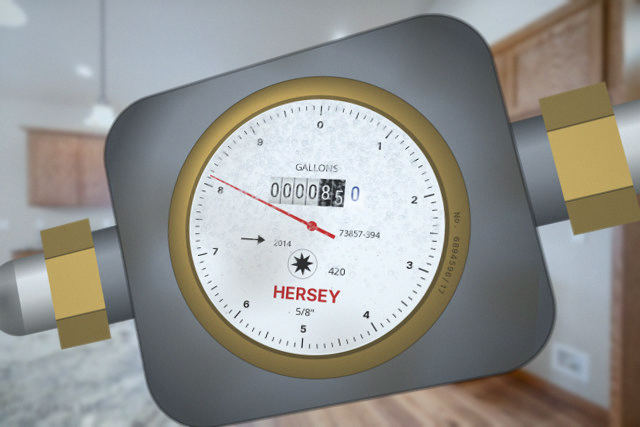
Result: 848.1
